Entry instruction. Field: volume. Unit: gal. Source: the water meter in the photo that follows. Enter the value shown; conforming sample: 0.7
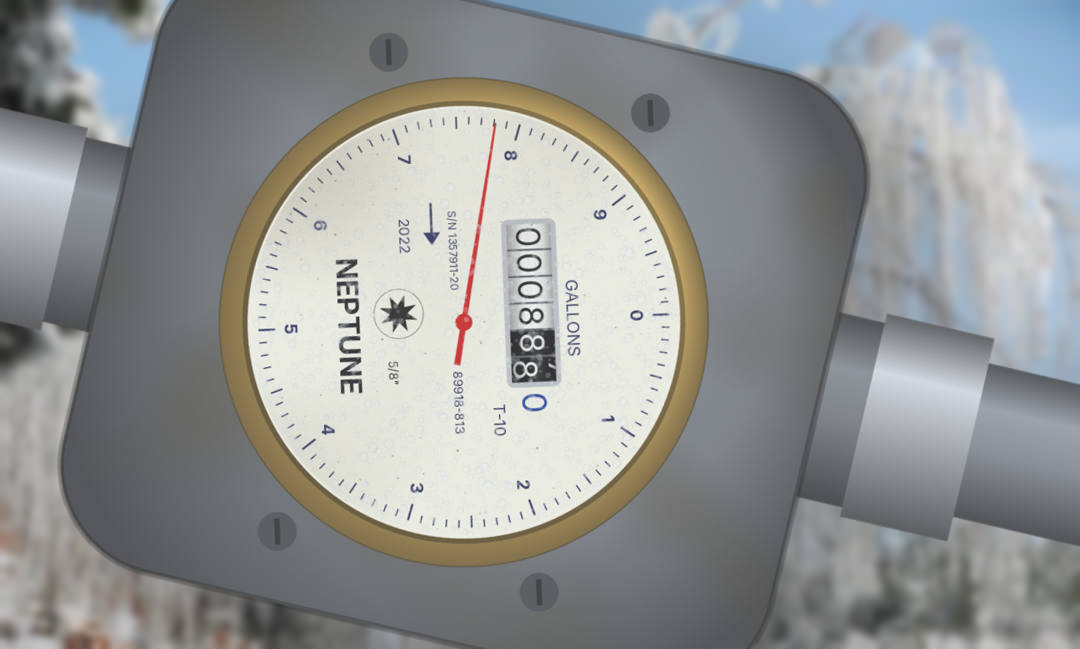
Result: 8877.8
